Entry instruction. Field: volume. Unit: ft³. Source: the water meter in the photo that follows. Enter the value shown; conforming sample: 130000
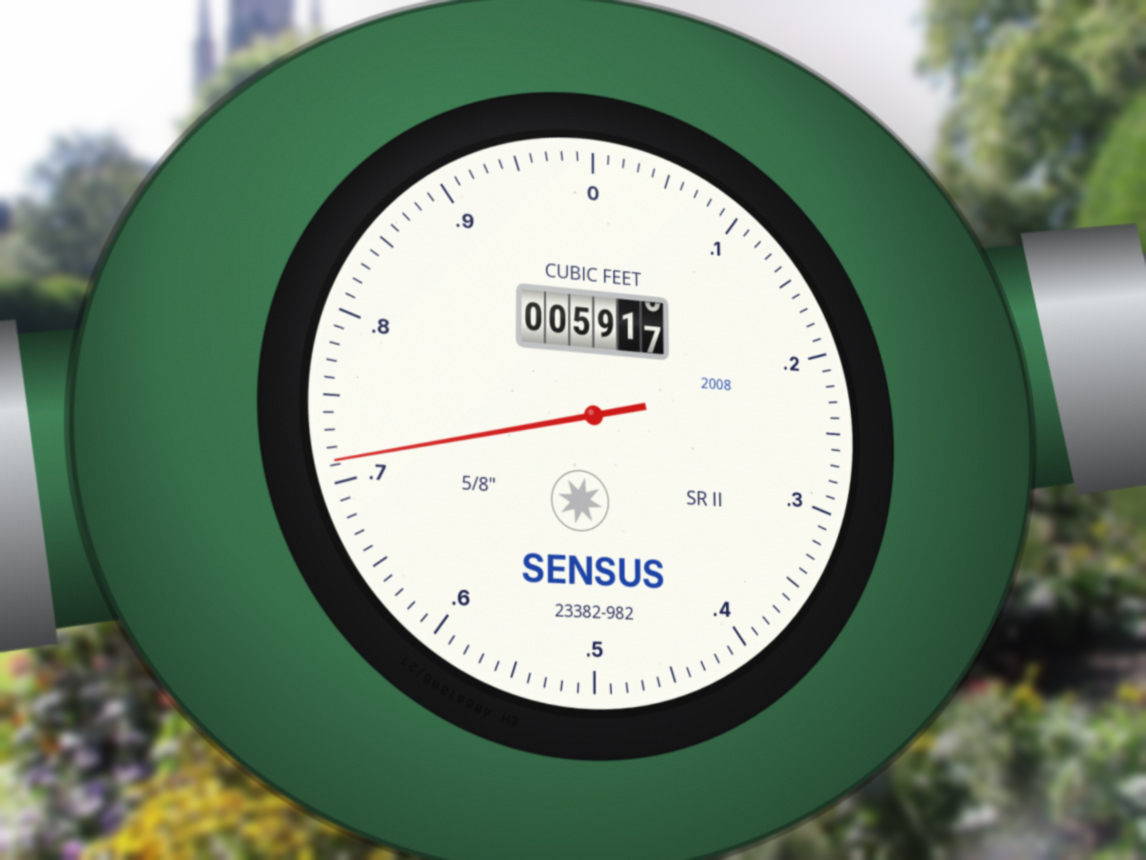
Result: 5916.71
